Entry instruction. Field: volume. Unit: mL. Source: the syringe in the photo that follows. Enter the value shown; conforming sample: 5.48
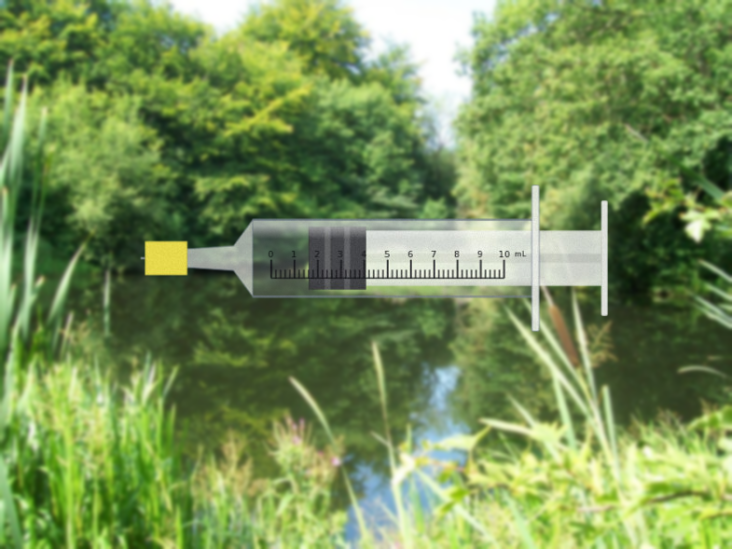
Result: 1.6
